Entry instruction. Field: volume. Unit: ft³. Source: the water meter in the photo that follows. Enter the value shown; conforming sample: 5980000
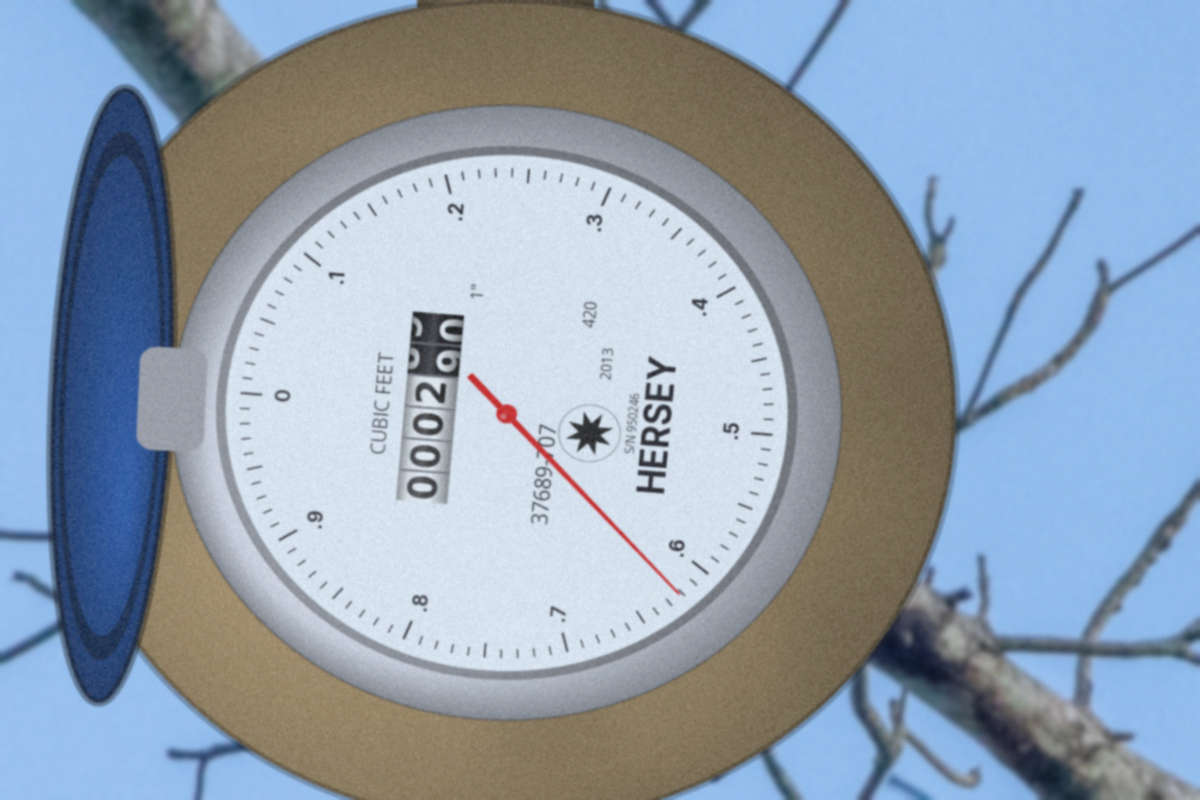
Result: 289.62
